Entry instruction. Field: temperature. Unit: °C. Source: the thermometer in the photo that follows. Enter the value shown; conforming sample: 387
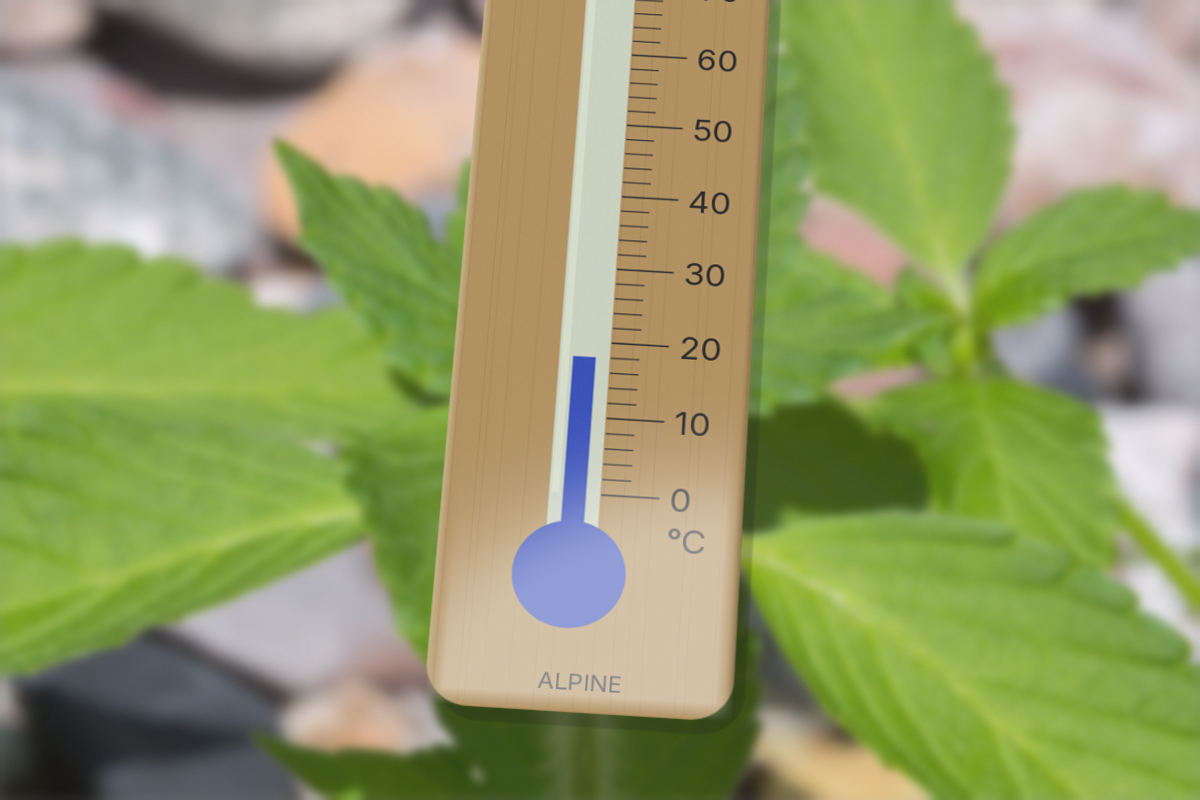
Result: 18
